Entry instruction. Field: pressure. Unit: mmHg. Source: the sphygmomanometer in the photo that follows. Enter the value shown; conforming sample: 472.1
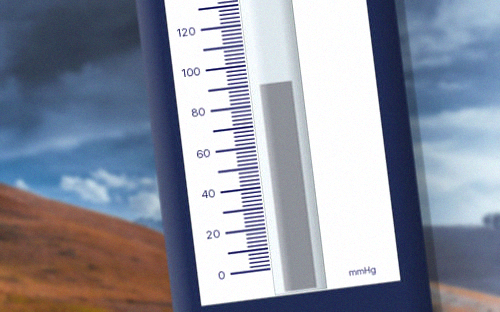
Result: 90
